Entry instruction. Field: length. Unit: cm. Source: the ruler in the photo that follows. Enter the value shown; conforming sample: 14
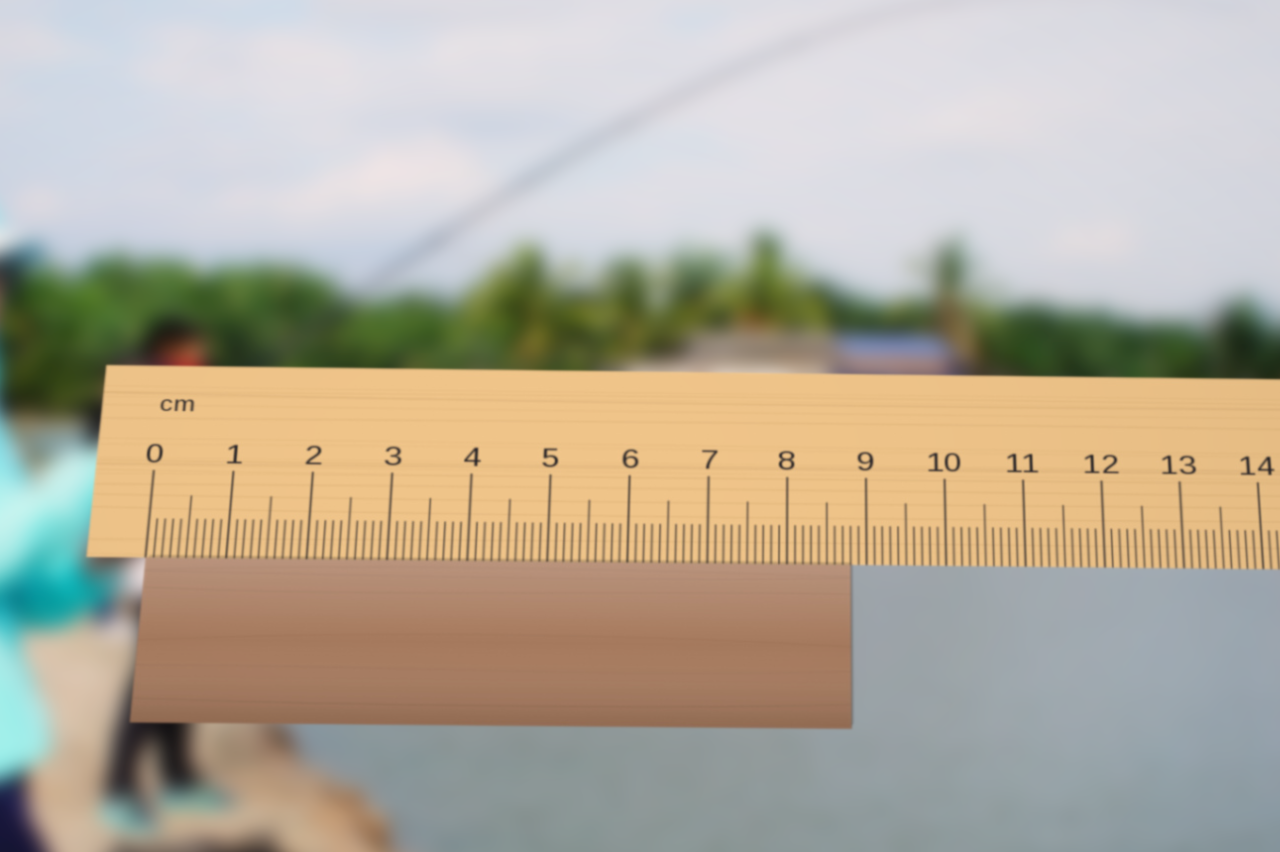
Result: 8.8
